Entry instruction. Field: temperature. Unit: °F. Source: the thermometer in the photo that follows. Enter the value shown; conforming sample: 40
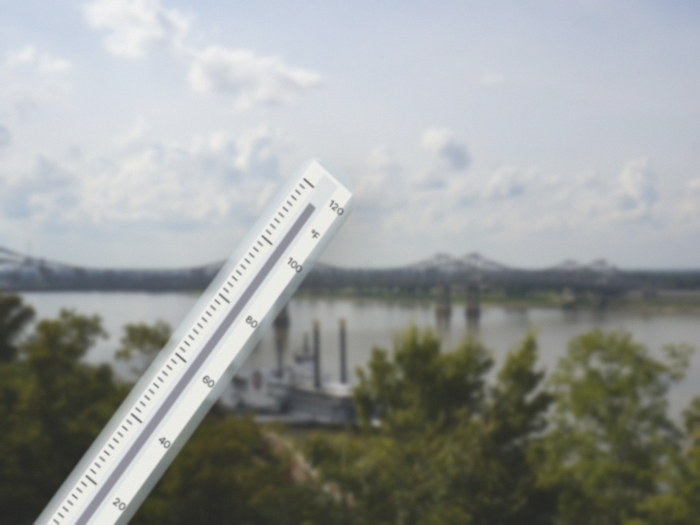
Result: 116
